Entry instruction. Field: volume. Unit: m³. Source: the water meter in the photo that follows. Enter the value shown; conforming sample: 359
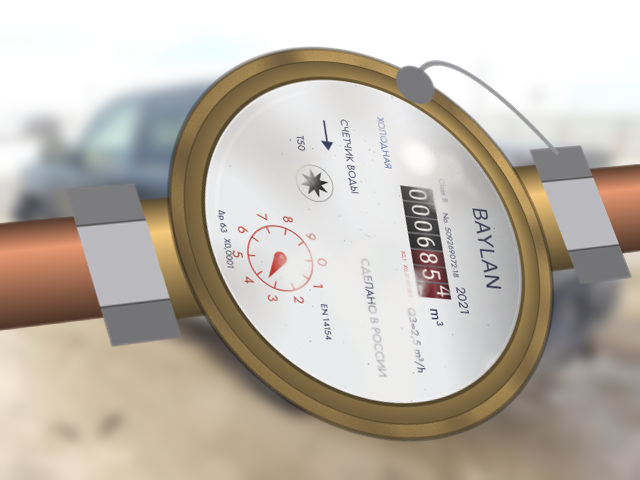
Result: 6.8543
